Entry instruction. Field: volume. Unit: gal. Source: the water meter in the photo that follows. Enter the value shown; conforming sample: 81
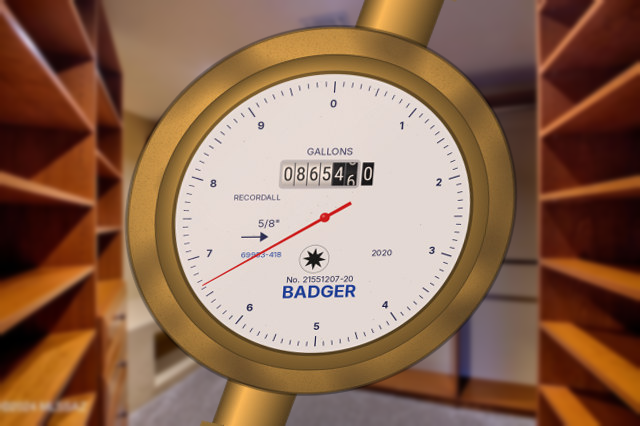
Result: 865456.6
